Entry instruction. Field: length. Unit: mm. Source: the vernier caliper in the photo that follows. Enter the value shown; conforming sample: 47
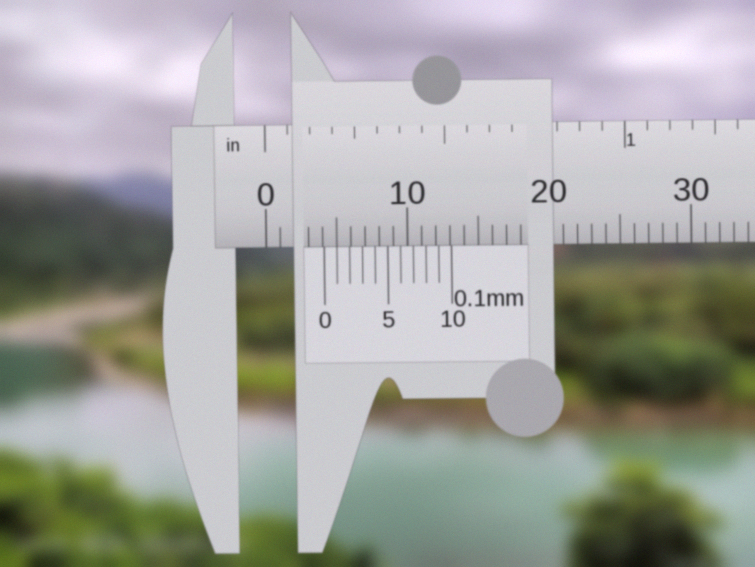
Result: 4.1
